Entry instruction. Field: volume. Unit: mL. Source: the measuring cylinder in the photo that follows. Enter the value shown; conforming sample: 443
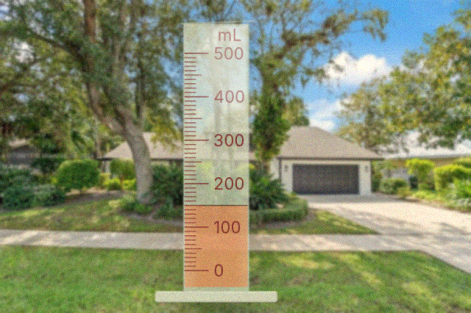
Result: 150
